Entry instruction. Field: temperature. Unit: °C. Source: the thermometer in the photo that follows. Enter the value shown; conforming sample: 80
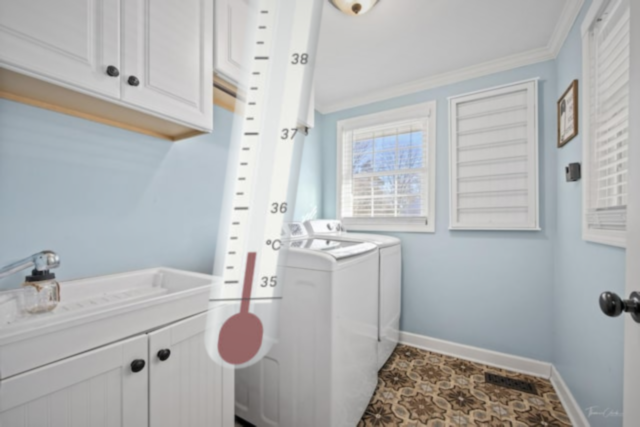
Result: 35.4
